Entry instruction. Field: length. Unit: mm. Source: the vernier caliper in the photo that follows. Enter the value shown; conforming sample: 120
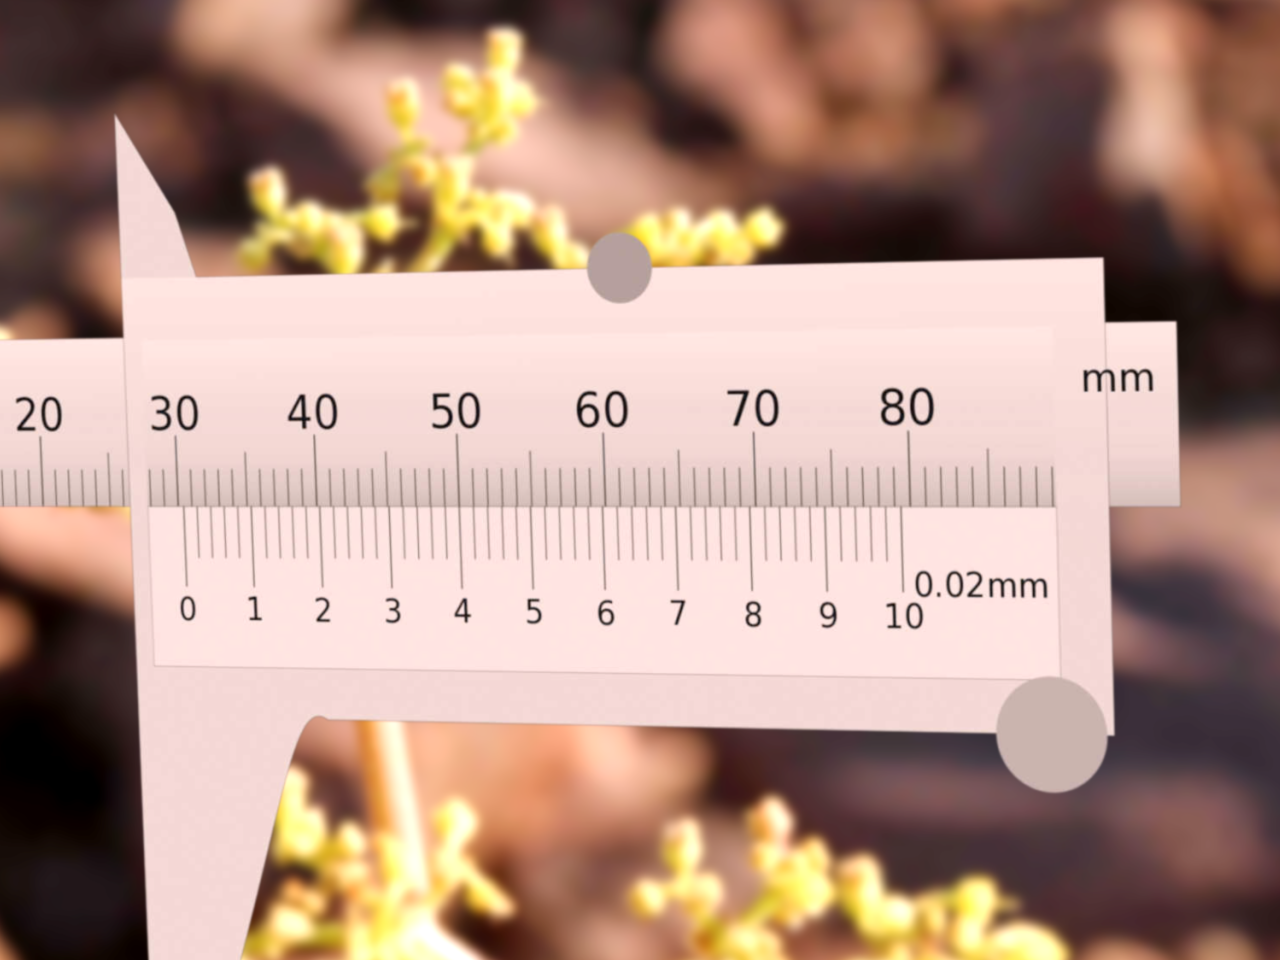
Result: 30.4
